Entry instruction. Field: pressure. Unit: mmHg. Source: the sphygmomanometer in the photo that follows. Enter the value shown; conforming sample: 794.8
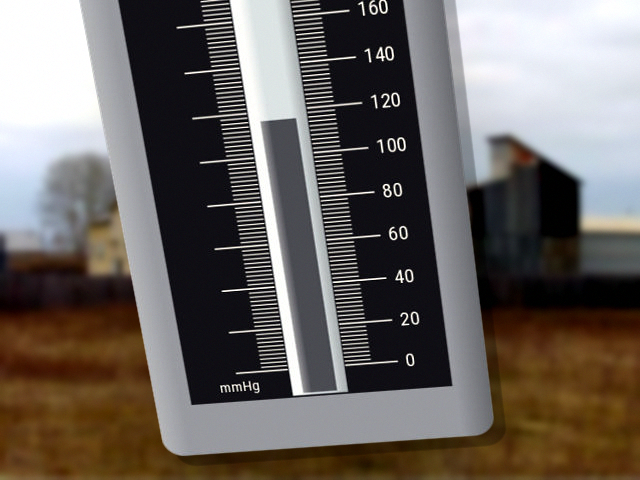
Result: 116
